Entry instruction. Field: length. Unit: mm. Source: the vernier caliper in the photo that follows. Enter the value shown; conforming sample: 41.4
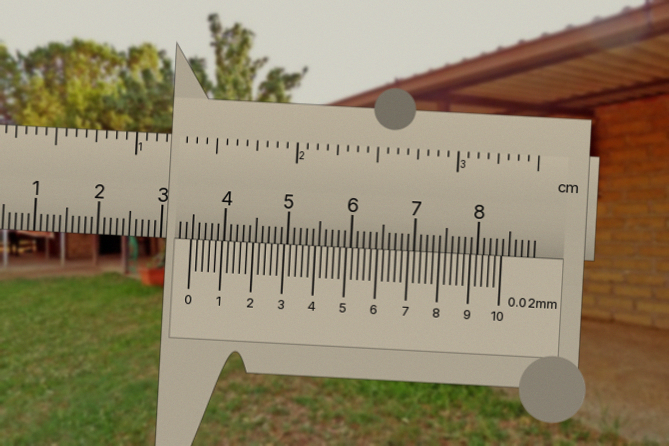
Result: 34.8
